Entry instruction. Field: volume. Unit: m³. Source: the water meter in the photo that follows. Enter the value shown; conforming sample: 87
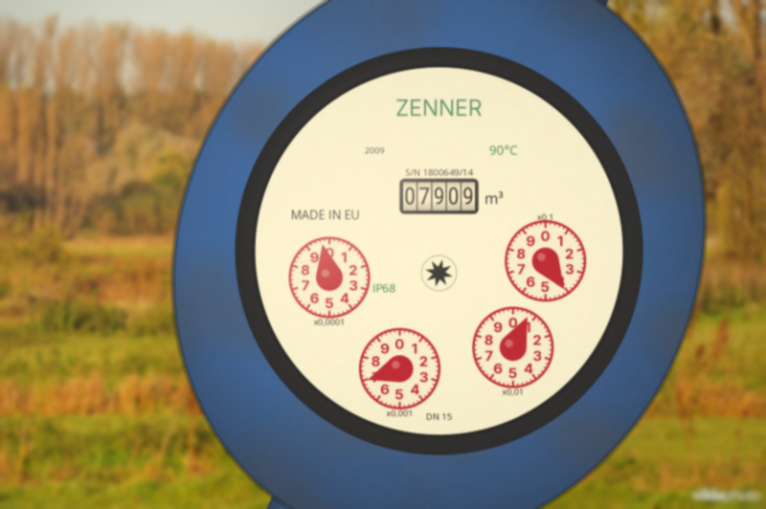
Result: 7909.4069
